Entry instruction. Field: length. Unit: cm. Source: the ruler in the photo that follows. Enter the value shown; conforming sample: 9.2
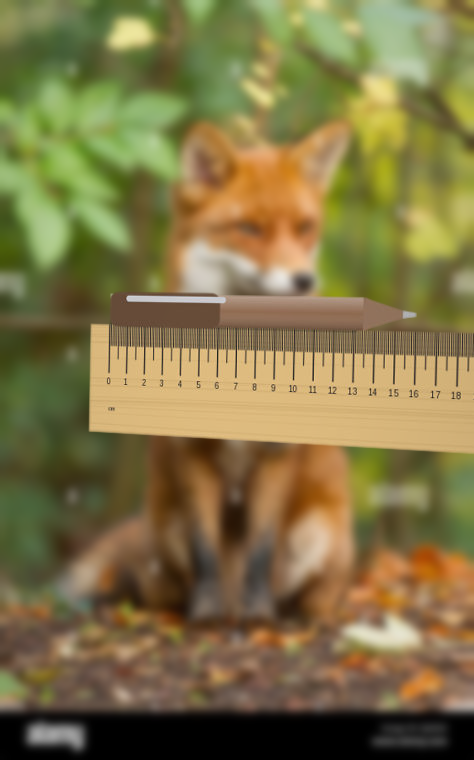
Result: 16
